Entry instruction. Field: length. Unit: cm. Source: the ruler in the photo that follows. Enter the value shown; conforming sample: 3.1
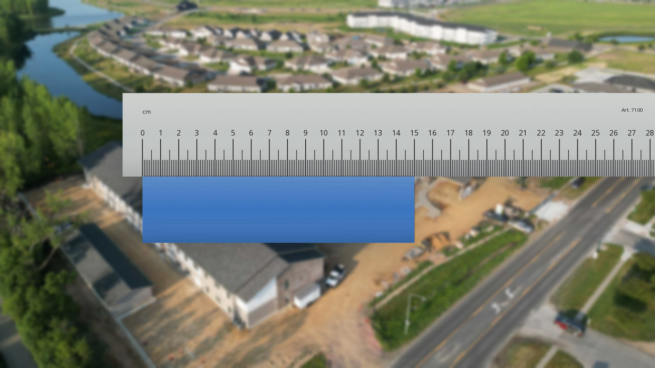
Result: 15
